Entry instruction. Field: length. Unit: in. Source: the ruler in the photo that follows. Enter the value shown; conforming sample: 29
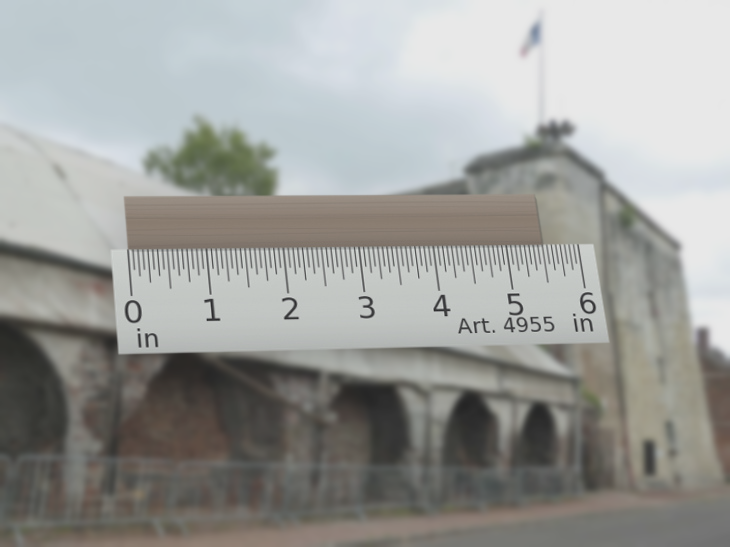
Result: 5.5
